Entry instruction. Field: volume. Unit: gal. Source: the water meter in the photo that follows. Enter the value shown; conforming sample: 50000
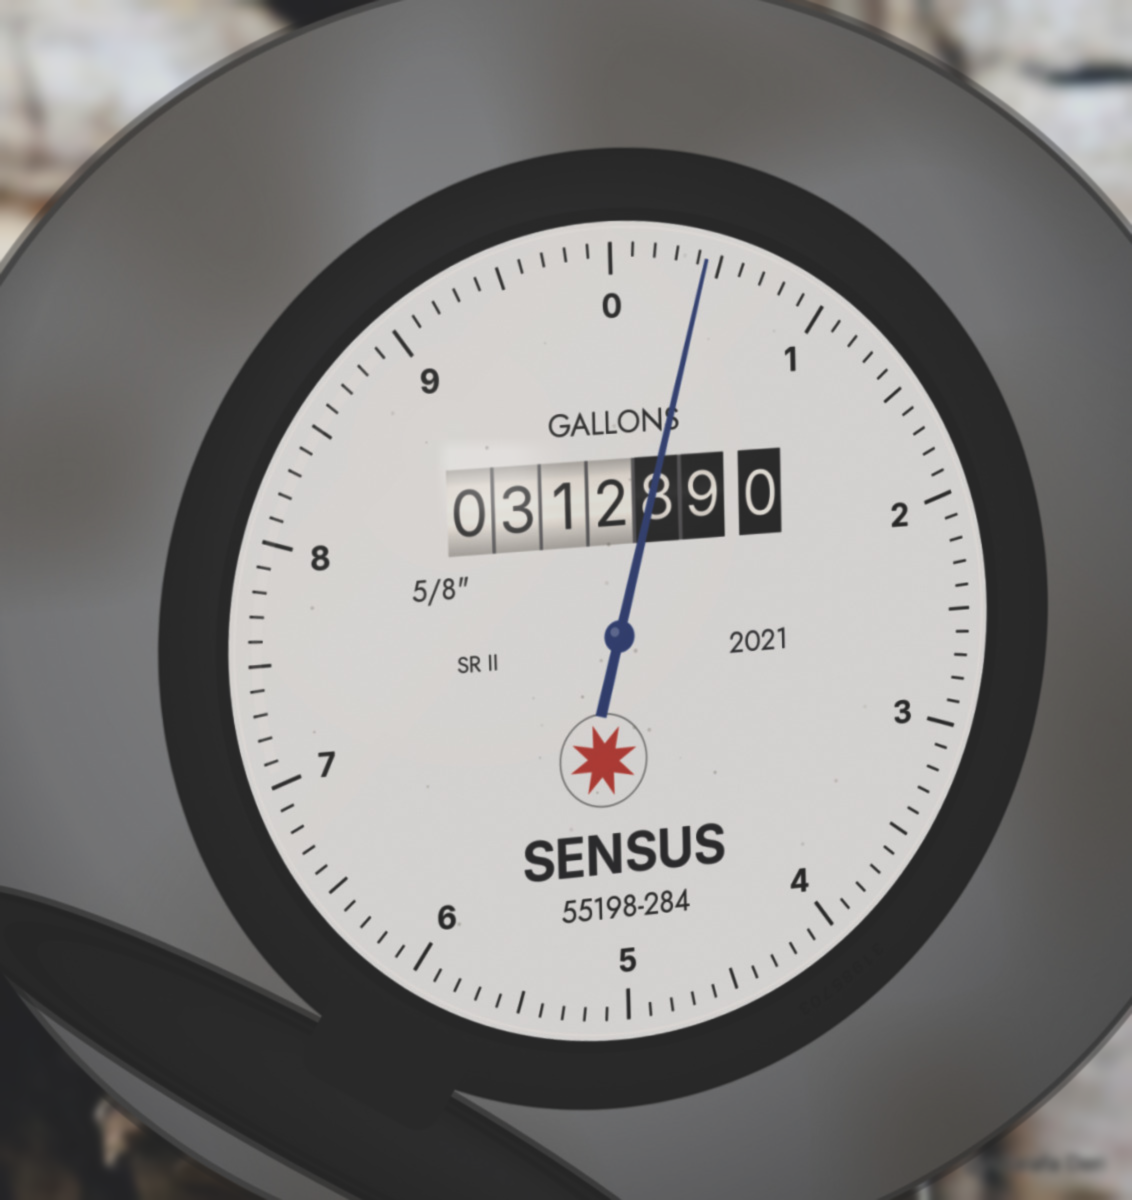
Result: 312890.4
